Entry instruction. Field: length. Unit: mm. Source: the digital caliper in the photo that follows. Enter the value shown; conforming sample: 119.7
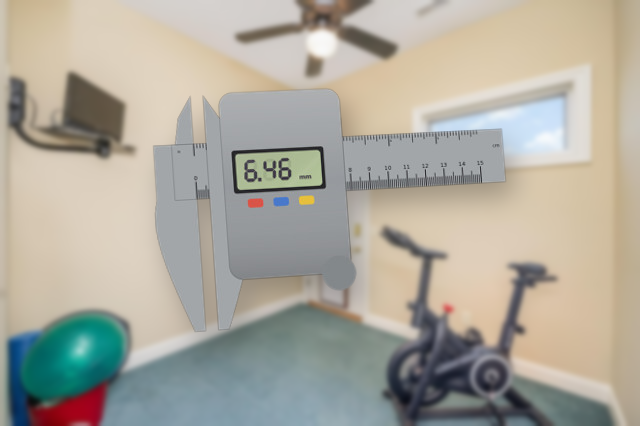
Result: 6.46
